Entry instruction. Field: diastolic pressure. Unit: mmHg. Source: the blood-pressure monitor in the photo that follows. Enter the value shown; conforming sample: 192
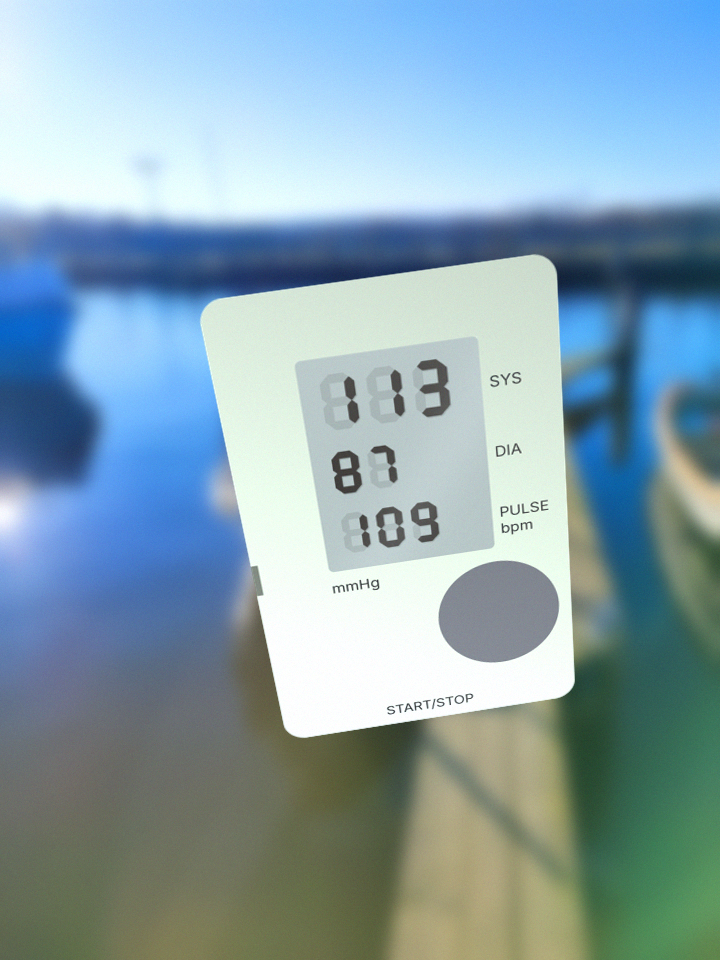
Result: 87
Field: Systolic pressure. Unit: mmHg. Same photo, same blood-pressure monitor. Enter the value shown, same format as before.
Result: 113
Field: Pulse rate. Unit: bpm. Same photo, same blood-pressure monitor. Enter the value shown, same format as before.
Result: 109
